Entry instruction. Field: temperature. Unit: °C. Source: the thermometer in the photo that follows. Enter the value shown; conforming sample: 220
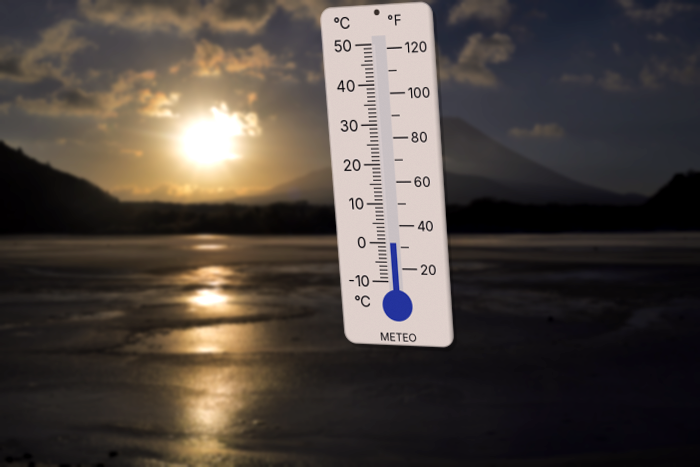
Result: 0
